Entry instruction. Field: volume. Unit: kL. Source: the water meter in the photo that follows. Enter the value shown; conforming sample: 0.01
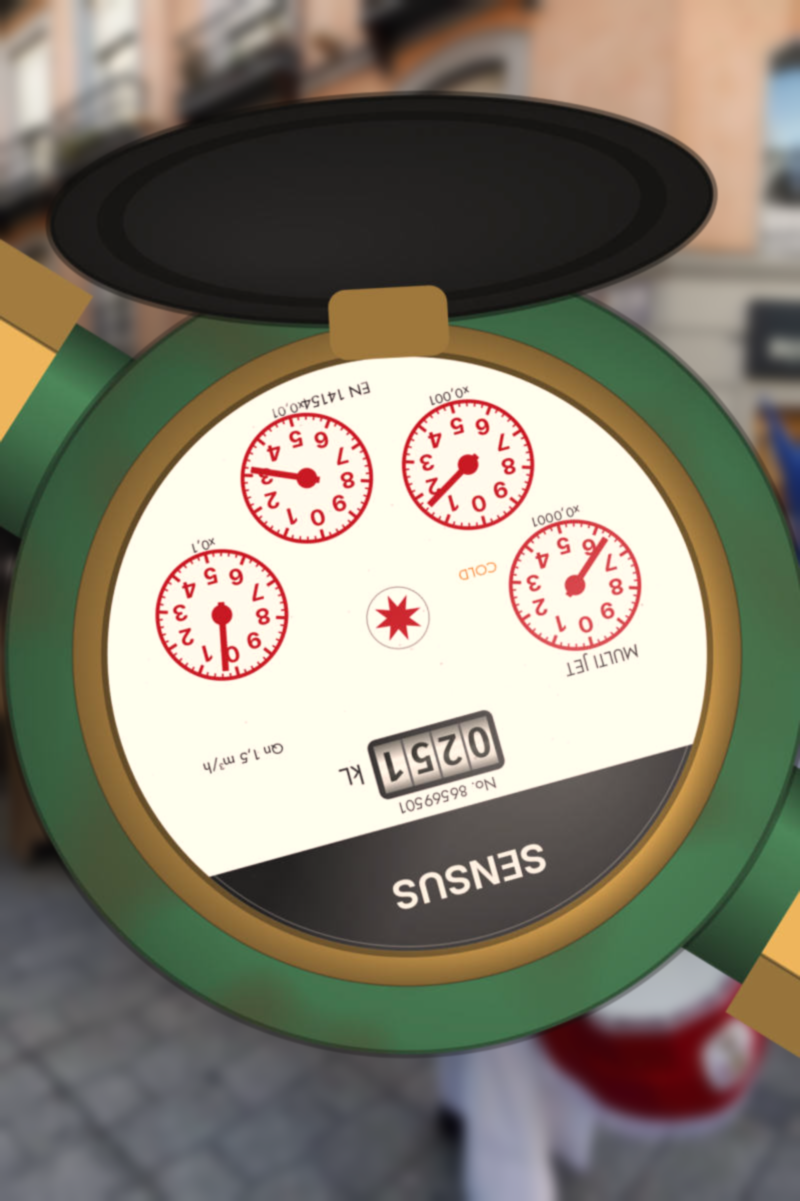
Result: 251.0316
